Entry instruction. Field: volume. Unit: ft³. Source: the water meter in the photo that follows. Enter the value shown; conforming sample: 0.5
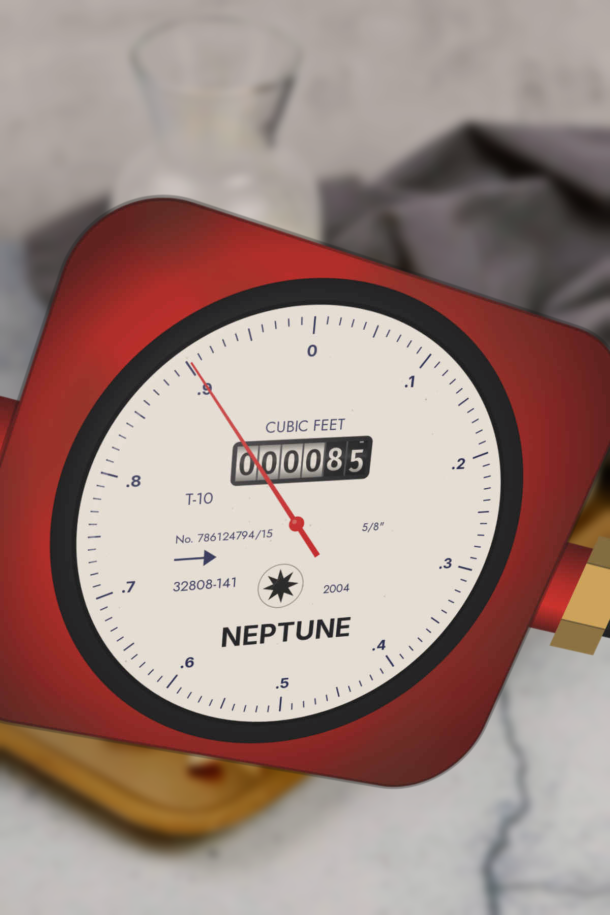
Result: 84.90
